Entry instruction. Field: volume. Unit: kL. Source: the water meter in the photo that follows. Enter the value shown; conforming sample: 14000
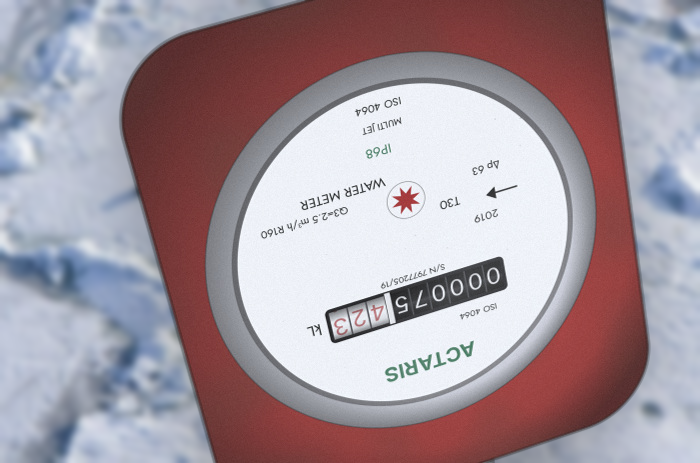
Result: 75.423
